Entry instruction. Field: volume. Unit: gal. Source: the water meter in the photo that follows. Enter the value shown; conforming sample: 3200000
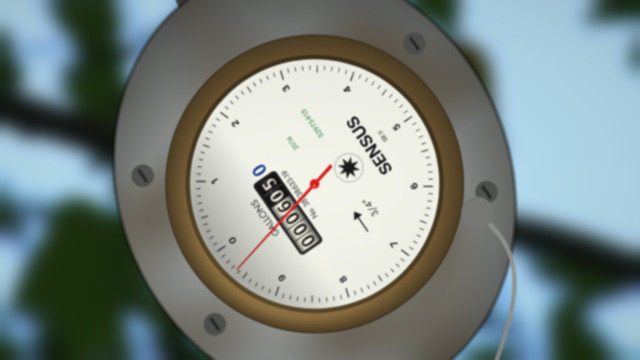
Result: 6049.6
